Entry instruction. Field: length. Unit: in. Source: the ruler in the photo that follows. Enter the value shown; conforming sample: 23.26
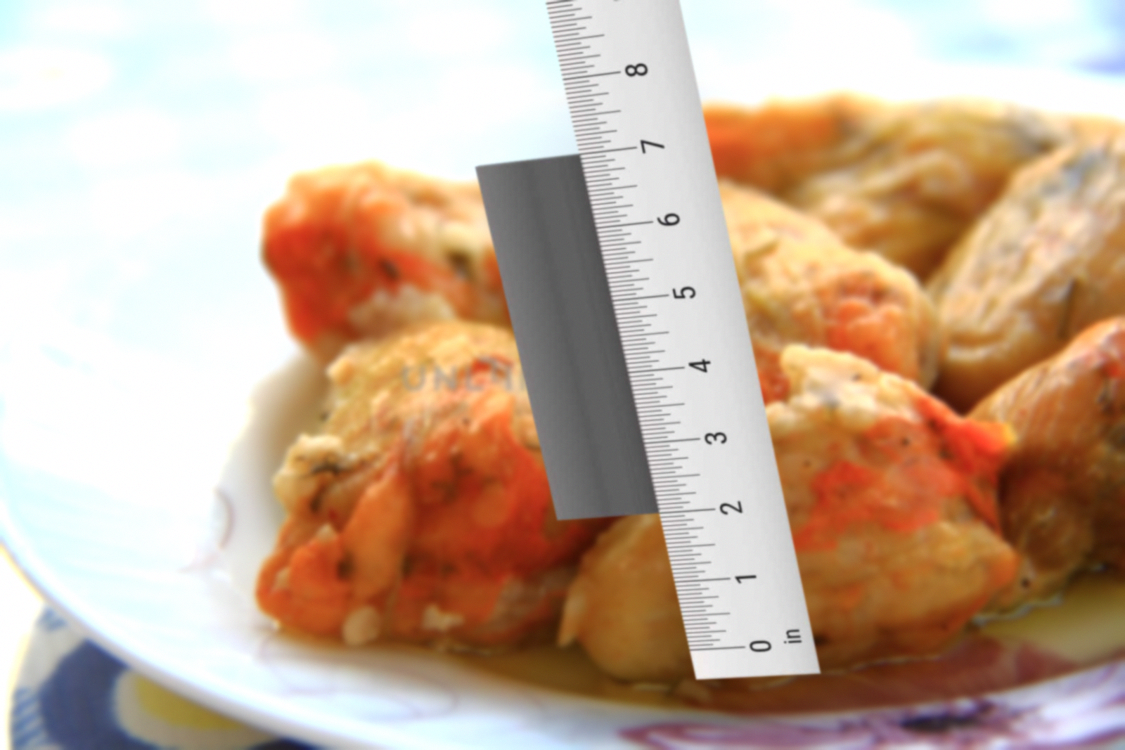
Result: 5
